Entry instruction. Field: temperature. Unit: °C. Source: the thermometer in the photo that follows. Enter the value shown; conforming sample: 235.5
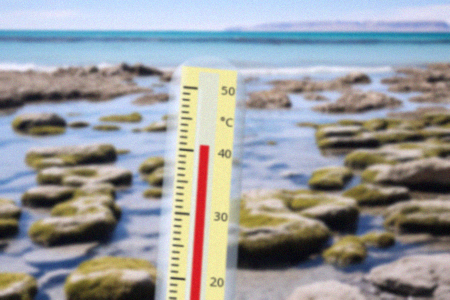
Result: 41
